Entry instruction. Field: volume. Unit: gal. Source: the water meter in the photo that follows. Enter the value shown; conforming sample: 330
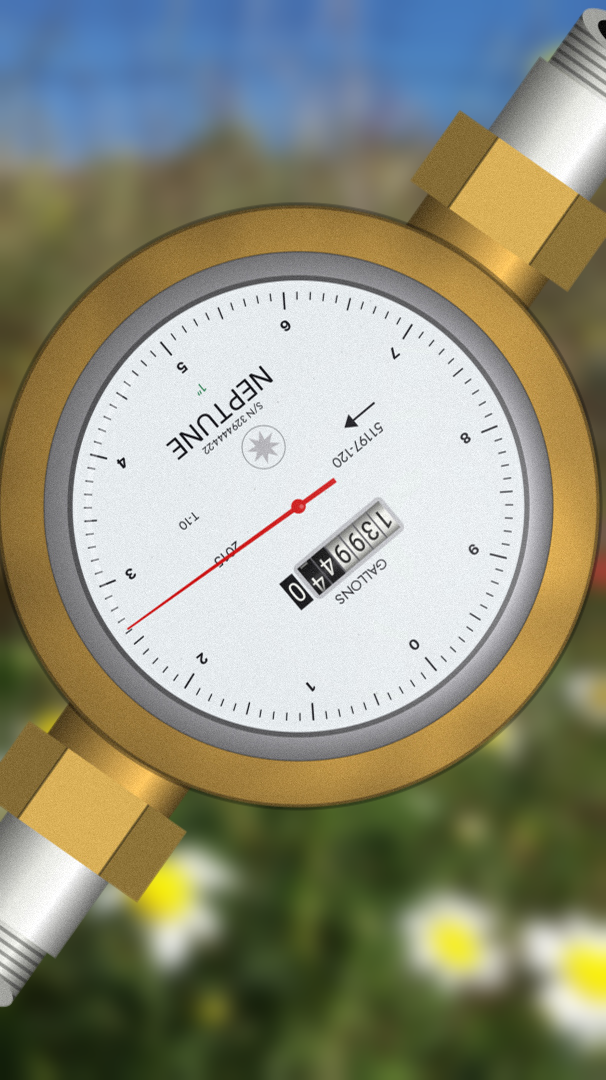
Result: 1399442.6
